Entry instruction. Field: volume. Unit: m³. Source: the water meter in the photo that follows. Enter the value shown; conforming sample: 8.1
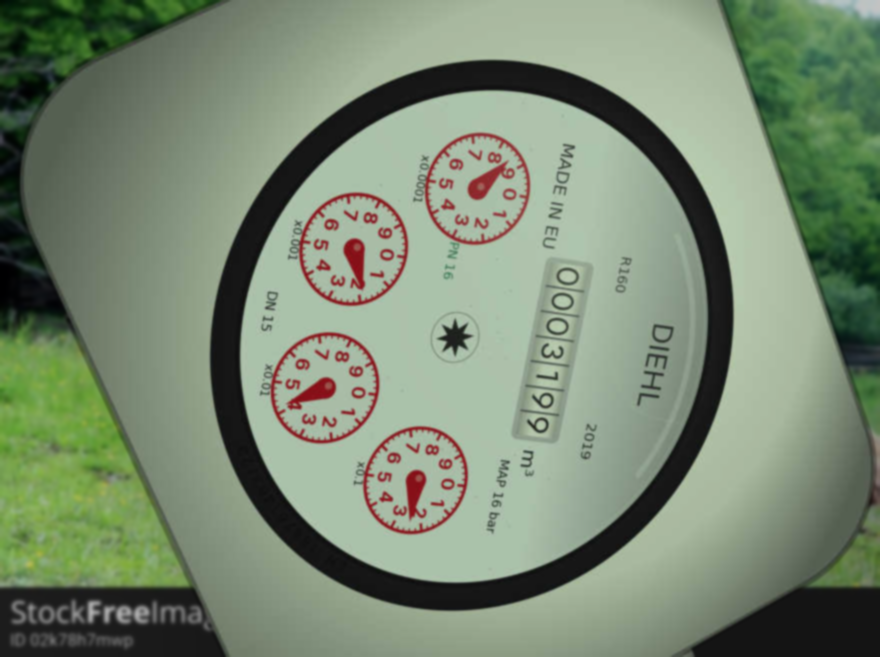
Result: 3199.2418
